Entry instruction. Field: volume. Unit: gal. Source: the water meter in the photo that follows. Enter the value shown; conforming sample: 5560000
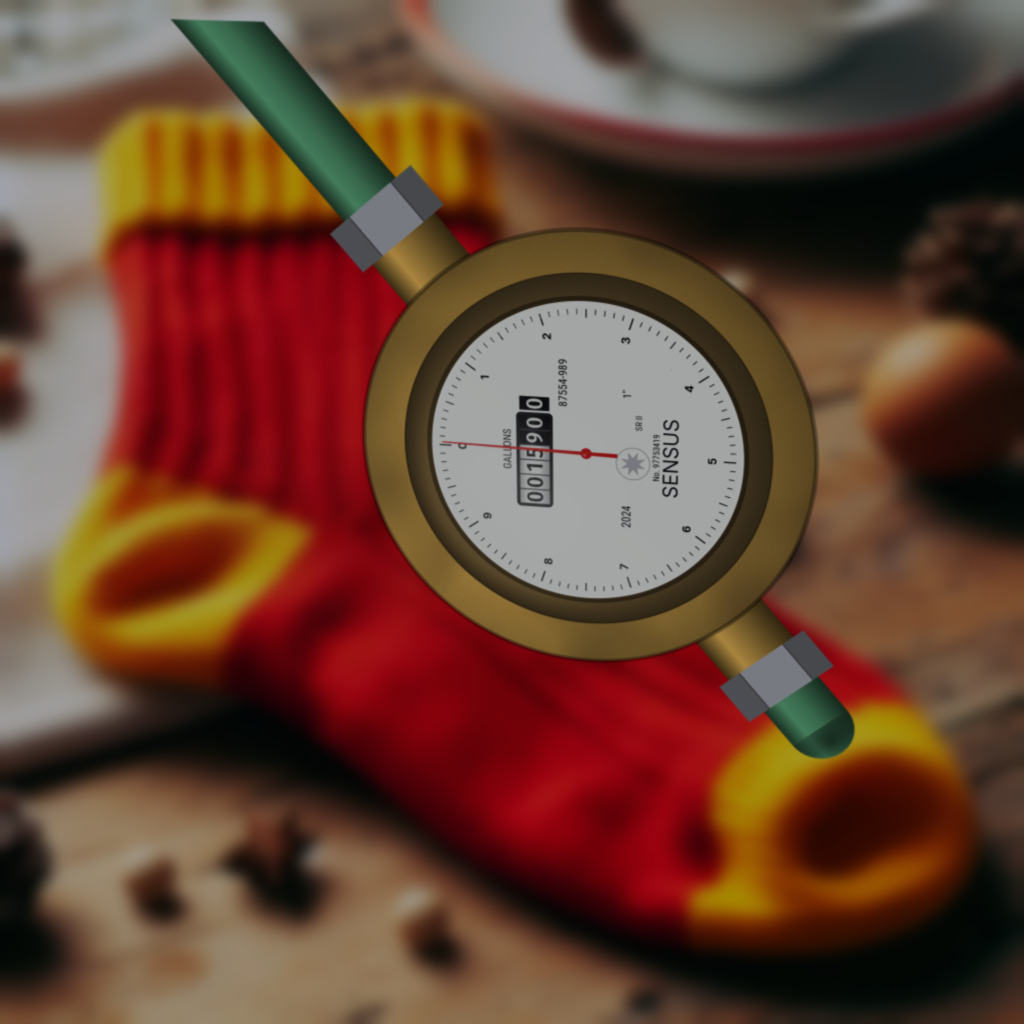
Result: 15900.0
